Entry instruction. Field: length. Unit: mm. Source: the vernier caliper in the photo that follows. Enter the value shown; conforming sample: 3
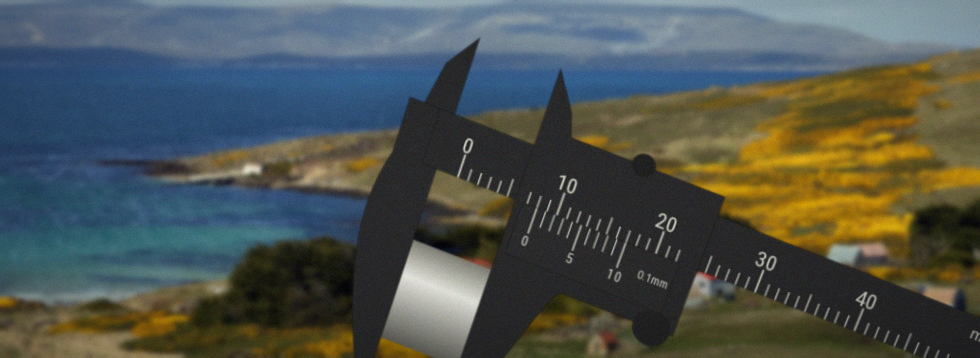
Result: 8.0
